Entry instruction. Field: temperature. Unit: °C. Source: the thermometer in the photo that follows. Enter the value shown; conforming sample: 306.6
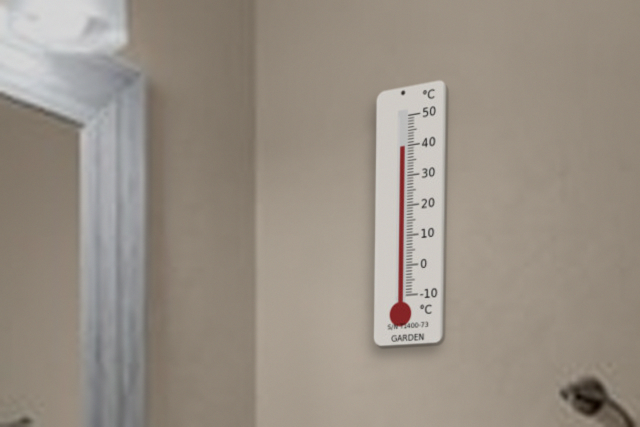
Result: 40
